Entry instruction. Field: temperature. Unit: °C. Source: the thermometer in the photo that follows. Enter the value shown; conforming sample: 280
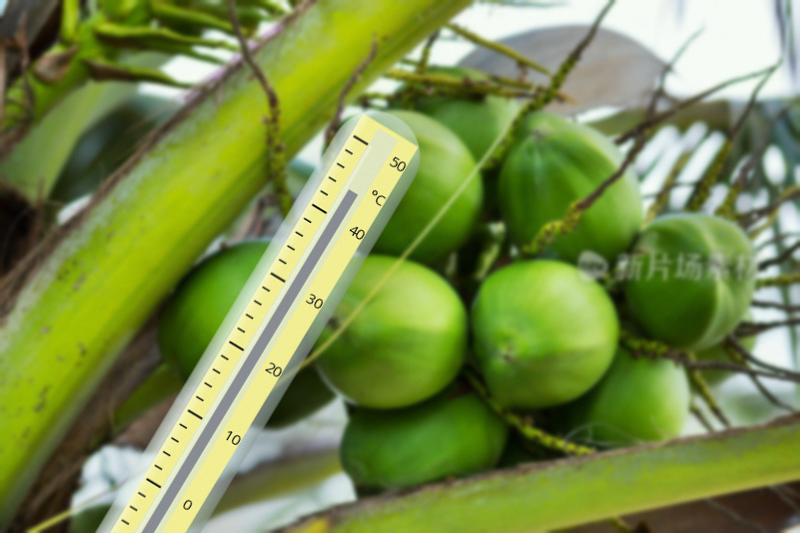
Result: 44
